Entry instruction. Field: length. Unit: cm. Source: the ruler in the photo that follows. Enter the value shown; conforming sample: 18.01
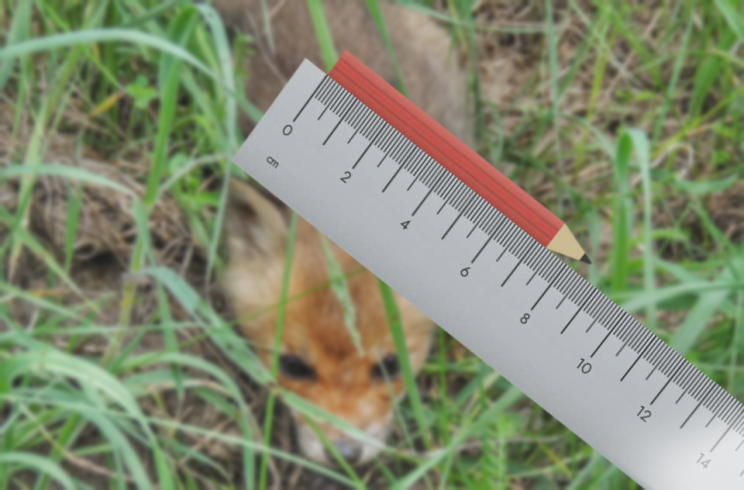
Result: 8.5
